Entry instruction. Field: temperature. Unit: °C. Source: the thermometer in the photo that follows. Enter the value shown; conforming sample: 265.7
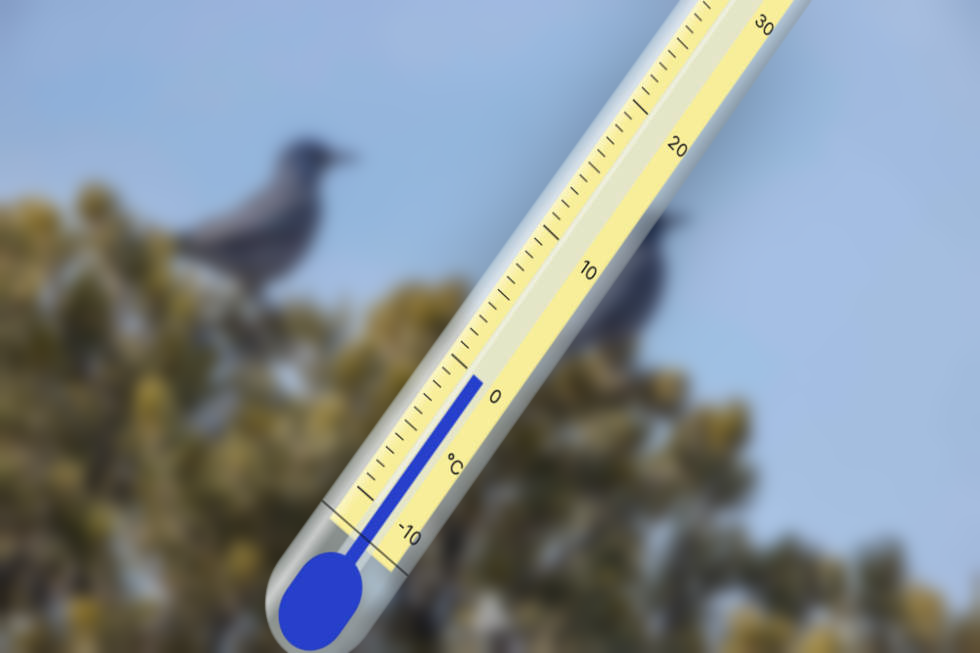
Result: 0
